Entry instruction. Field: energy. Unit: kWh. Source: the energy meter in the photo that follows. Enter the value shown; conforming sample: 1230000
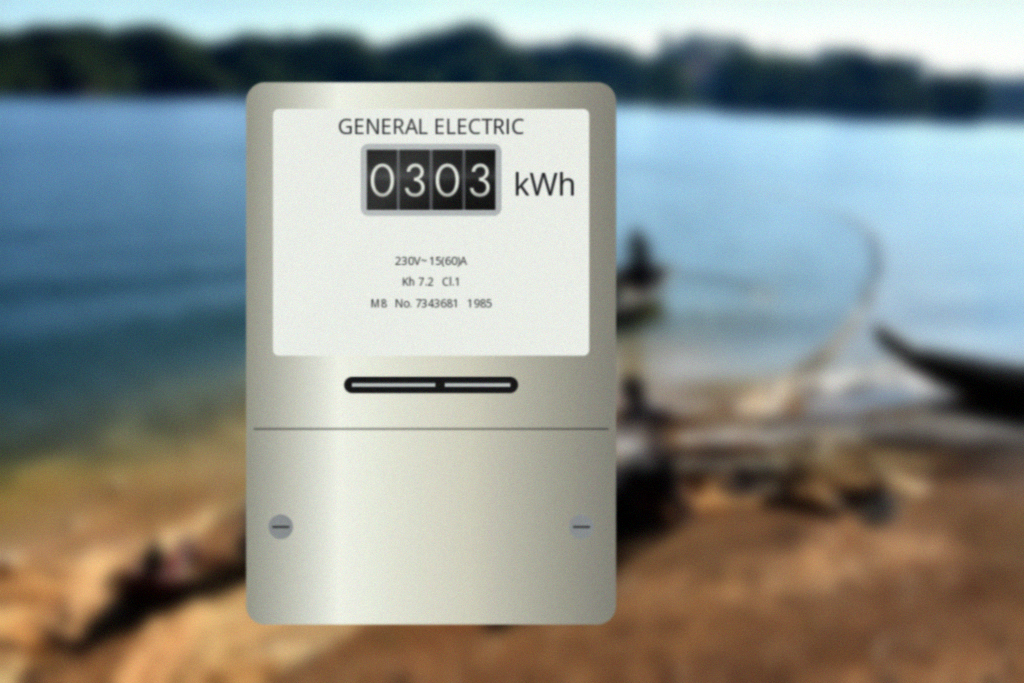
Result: 303
